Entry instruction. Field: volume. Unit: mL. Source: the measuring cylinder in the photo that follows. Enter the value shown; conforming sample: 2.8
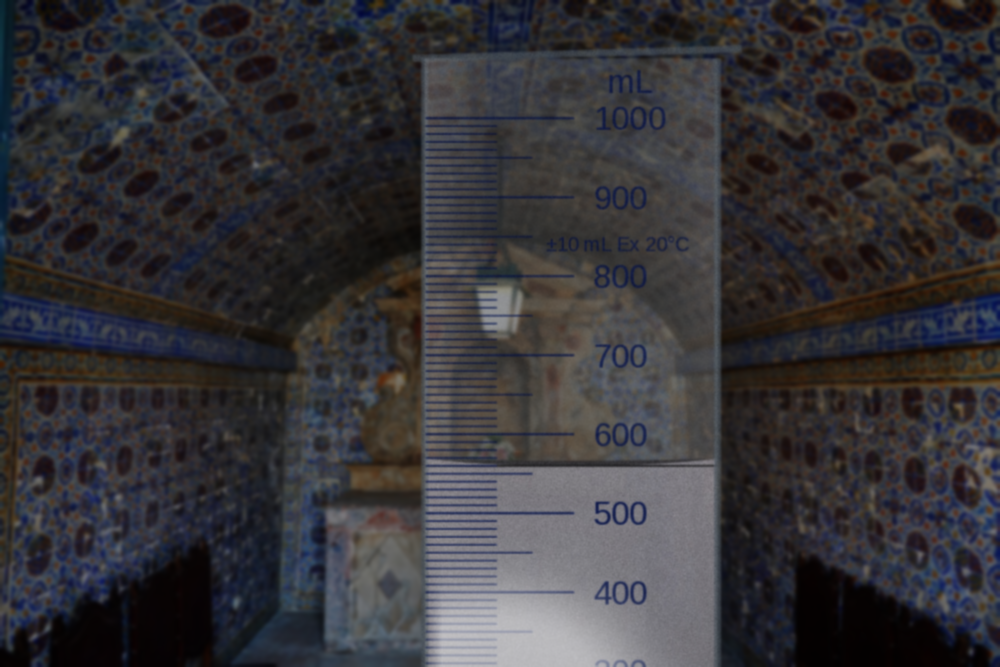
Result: 560
